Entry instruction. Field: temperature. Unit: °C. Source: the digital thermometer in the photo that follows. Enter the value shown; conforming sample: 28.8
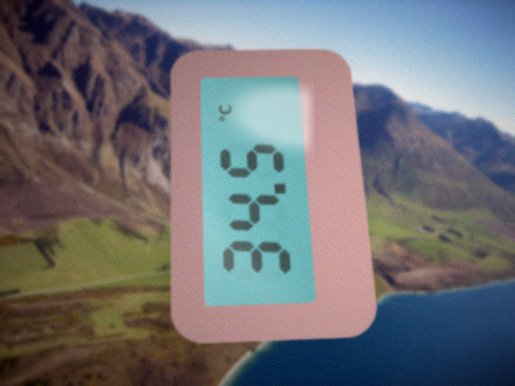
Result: 34.5
